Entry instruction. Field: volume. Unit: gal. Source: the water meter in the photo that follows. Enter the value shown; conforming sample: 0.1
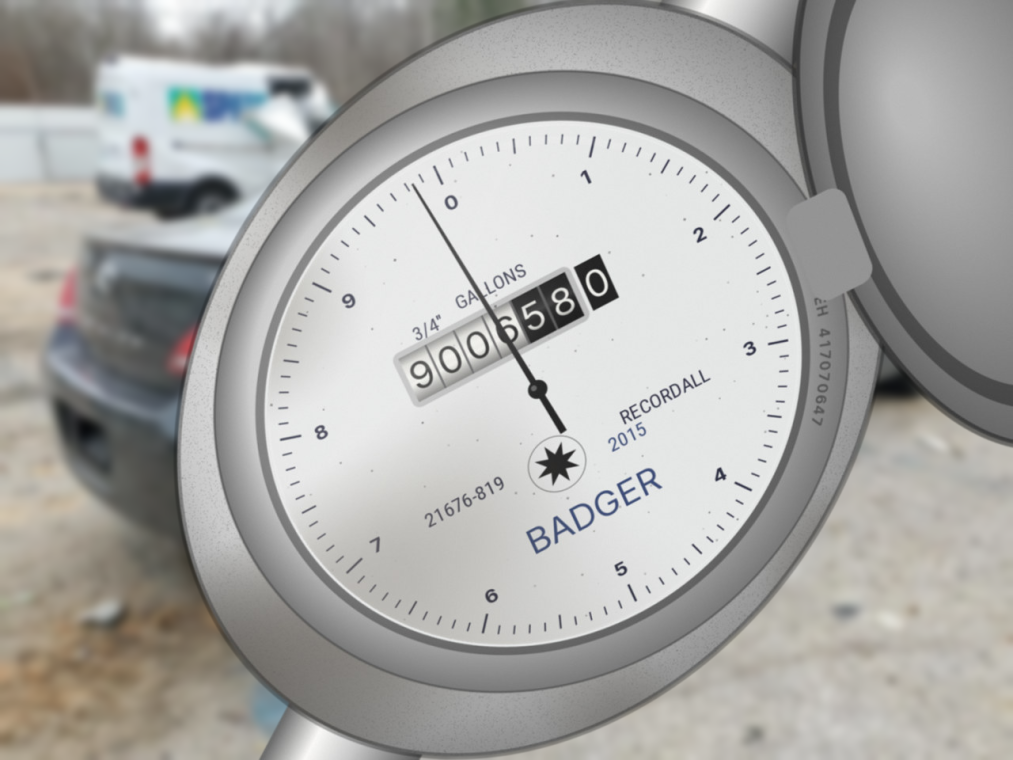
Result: 9006579.8
